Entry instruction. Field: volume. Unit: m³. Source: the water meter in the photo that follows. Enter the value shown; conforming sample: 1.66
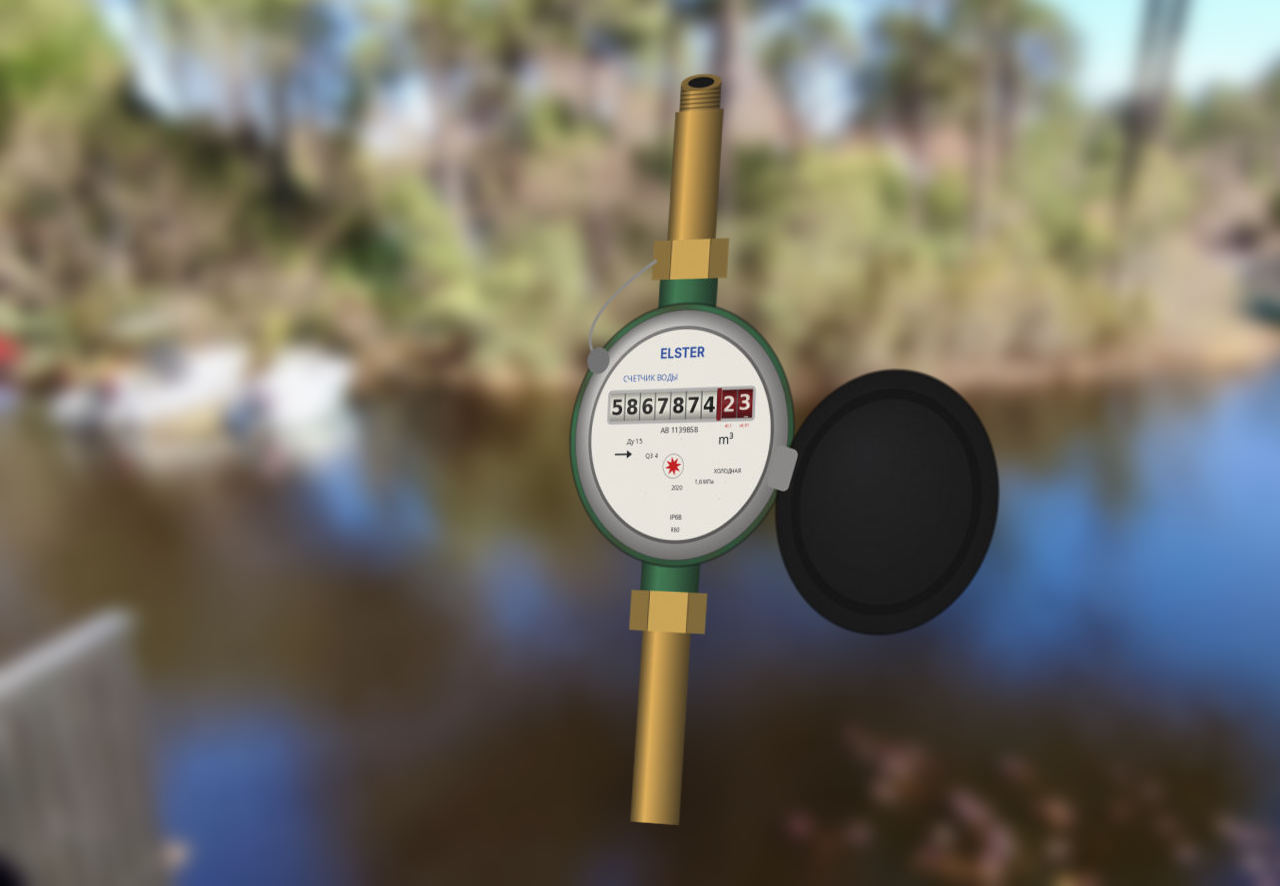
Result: 5867874.23
